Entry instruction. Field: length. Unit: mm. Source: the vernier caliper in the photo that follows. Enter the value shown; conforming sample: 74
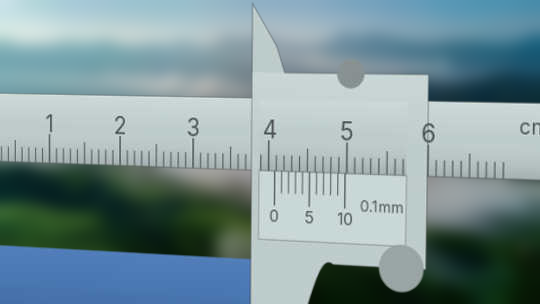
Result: 40.8
